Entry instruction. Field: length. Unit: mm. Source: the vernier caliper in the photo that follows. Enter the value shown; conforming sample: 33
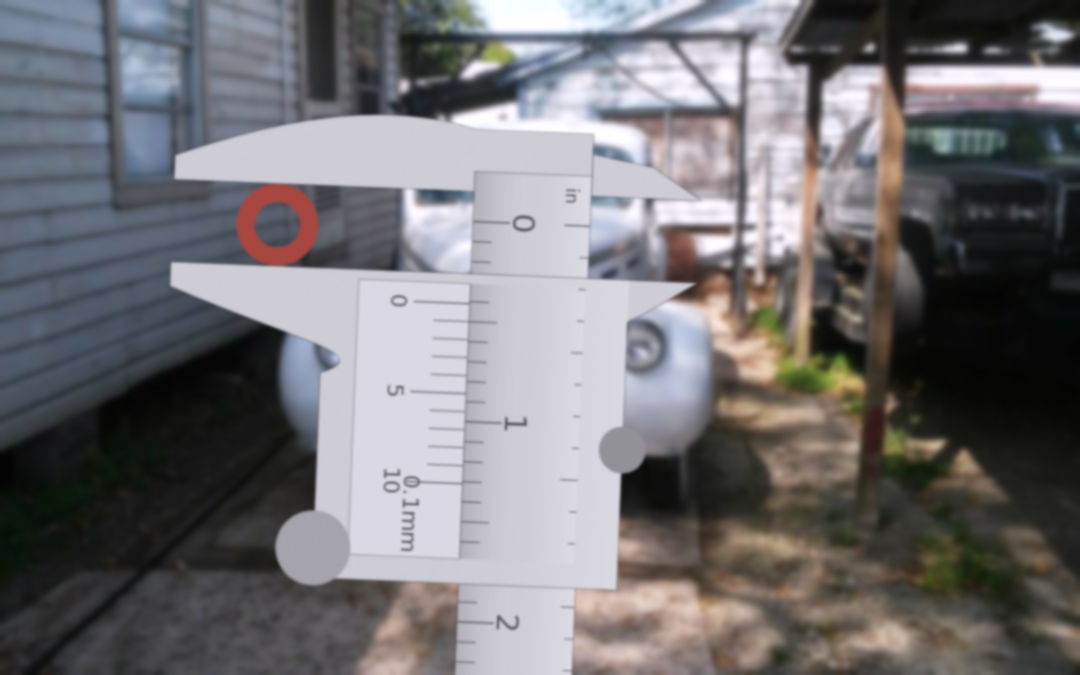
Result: 4.1
